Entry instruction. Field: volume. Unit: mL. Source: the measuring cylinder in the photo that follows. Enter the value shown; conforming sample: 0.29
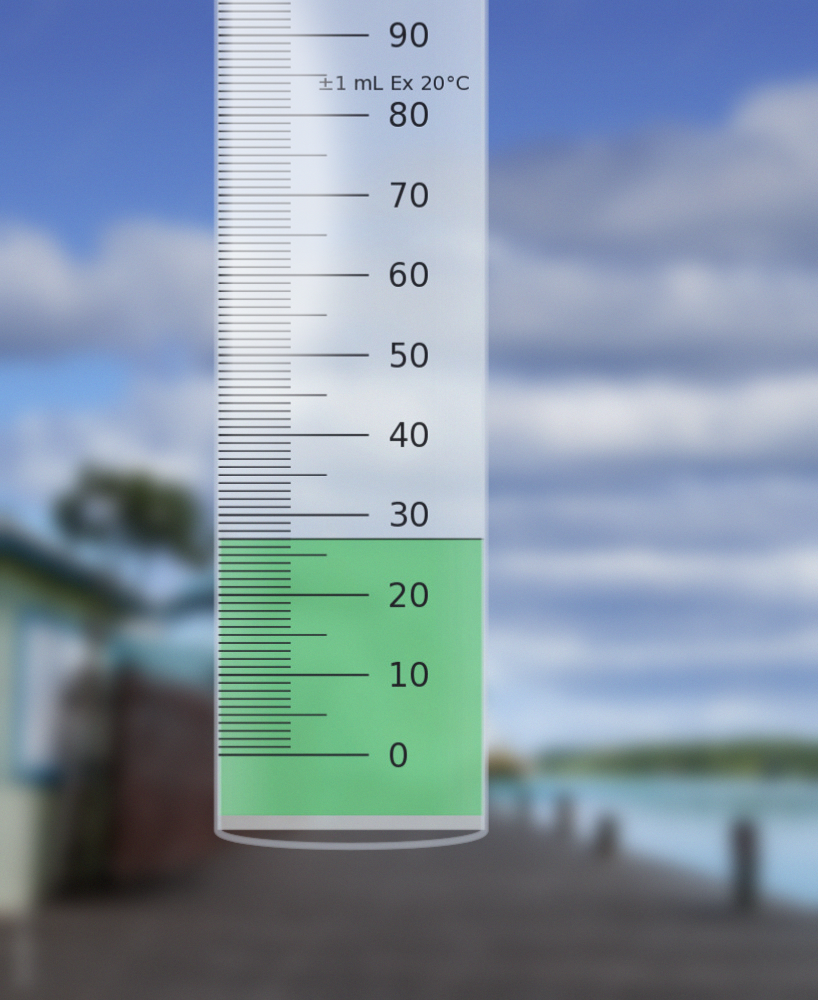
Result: 27
